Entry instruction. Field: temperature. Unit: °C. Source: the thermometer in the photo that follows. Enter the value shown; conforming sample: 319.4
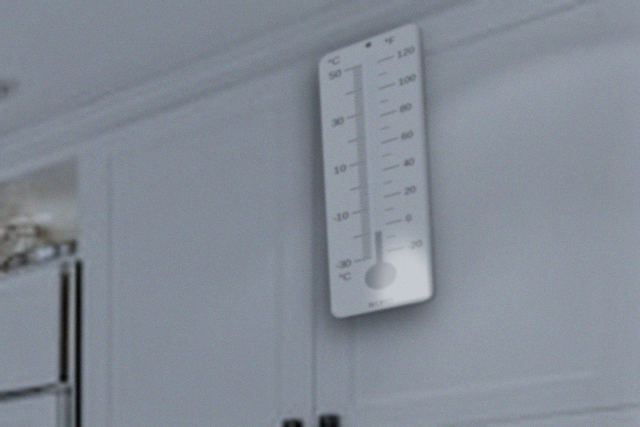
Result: -20
